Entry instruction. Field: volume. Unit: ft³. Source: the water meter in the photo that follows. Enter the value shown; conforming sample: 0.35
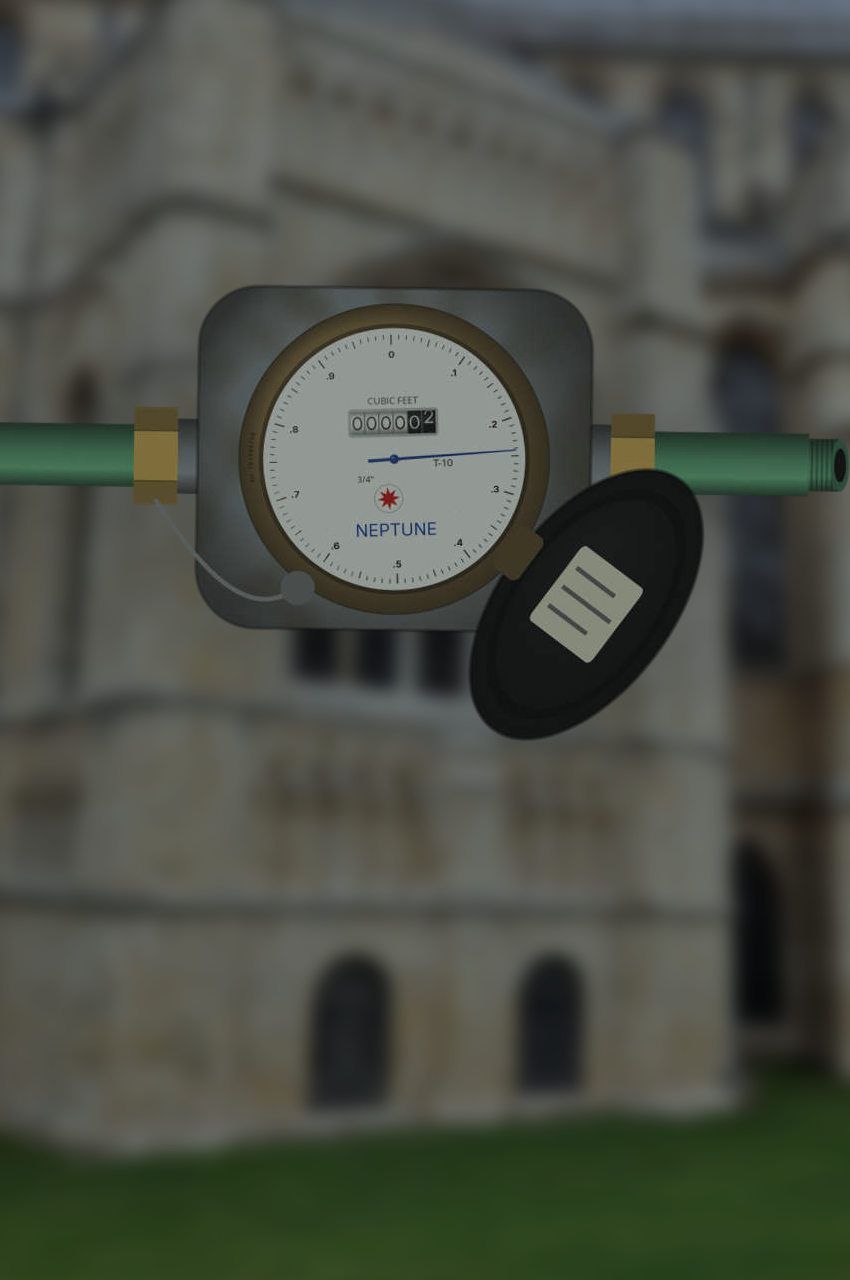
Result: 2.24
